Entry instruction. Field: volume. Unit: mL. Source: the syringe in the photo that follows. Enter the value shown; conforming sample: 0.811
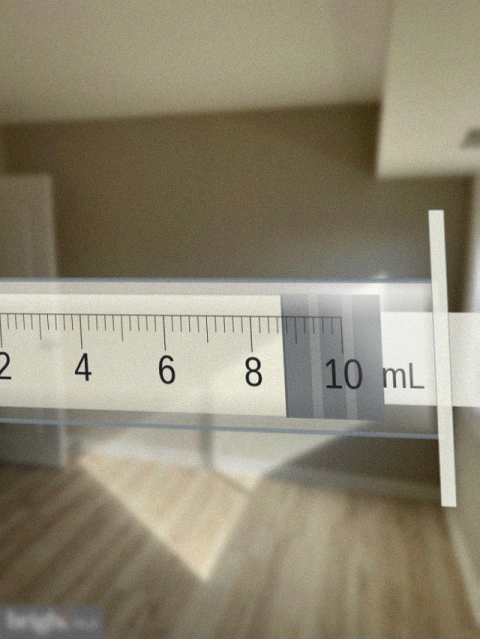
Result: 8.7
